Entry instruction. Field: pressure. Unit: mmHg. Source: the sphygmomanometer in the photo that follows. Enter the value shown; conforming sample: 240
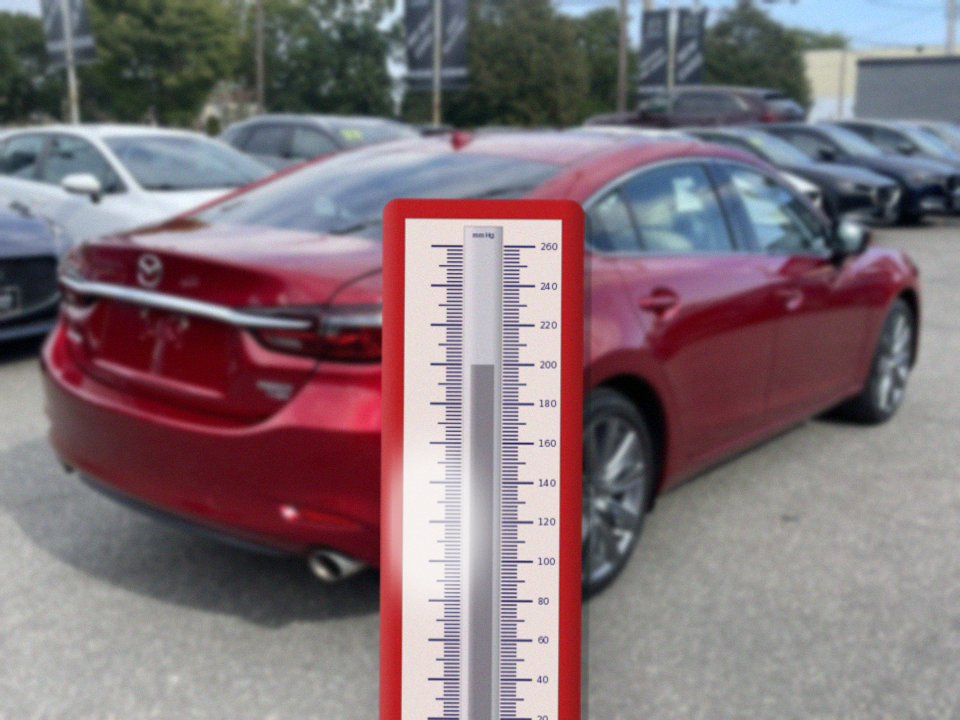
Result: 200
